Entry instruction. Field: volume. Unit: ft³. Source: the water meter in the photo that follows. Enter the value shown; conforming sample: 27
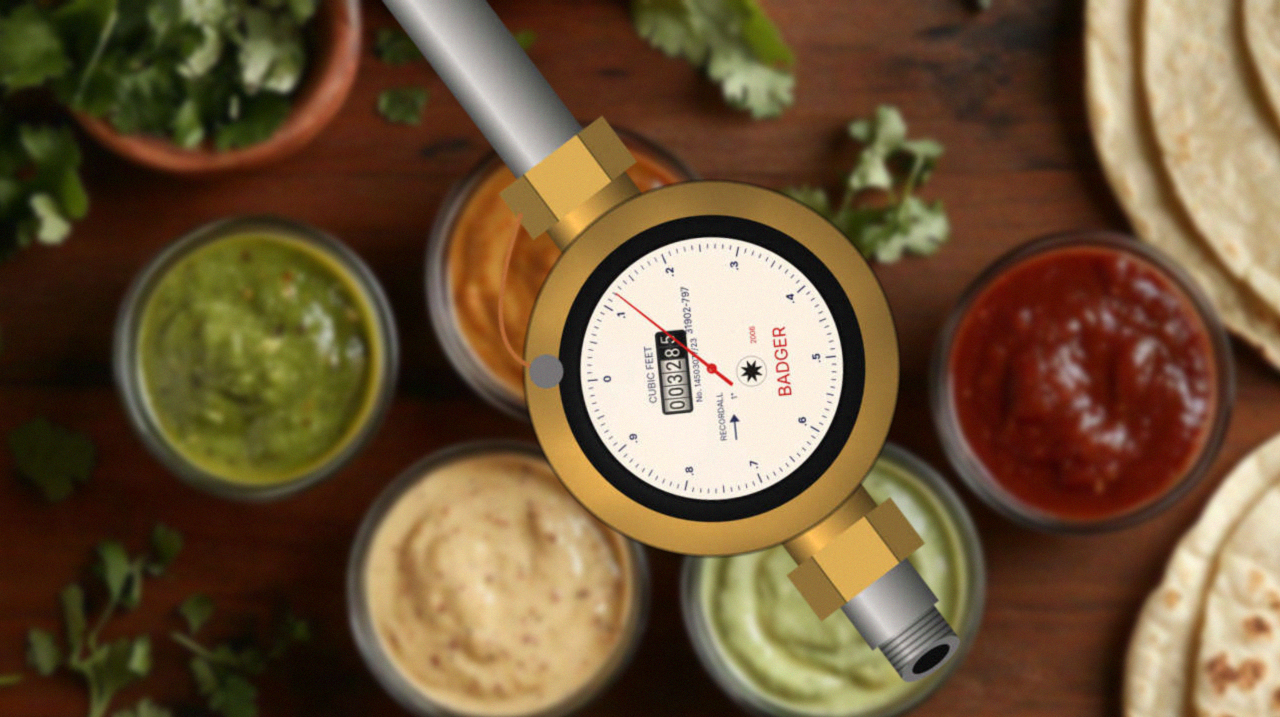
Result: 3285.12
